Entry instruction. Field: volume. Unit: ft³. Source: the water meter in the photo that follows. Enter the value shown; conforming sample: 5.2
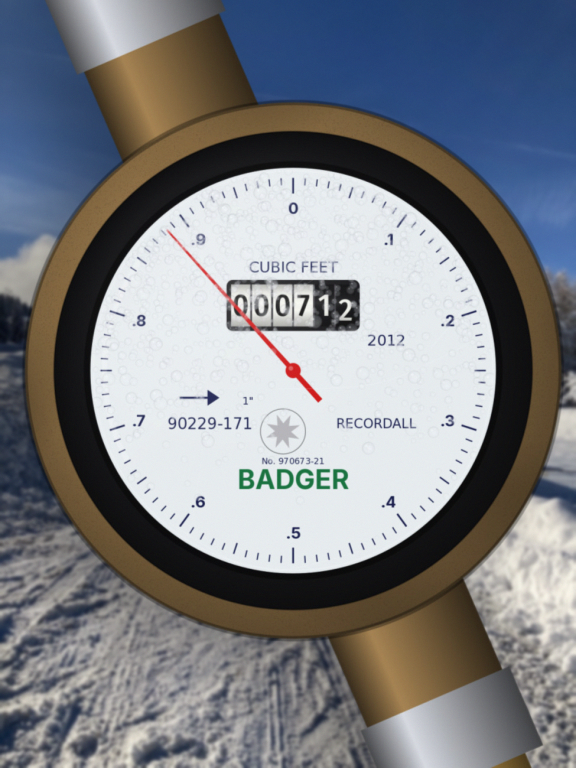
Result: 711.88
